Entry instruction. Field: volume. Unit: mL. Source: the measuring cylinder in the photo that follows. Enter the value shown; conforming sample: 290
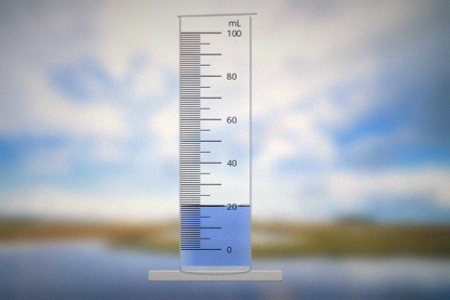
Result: 20
